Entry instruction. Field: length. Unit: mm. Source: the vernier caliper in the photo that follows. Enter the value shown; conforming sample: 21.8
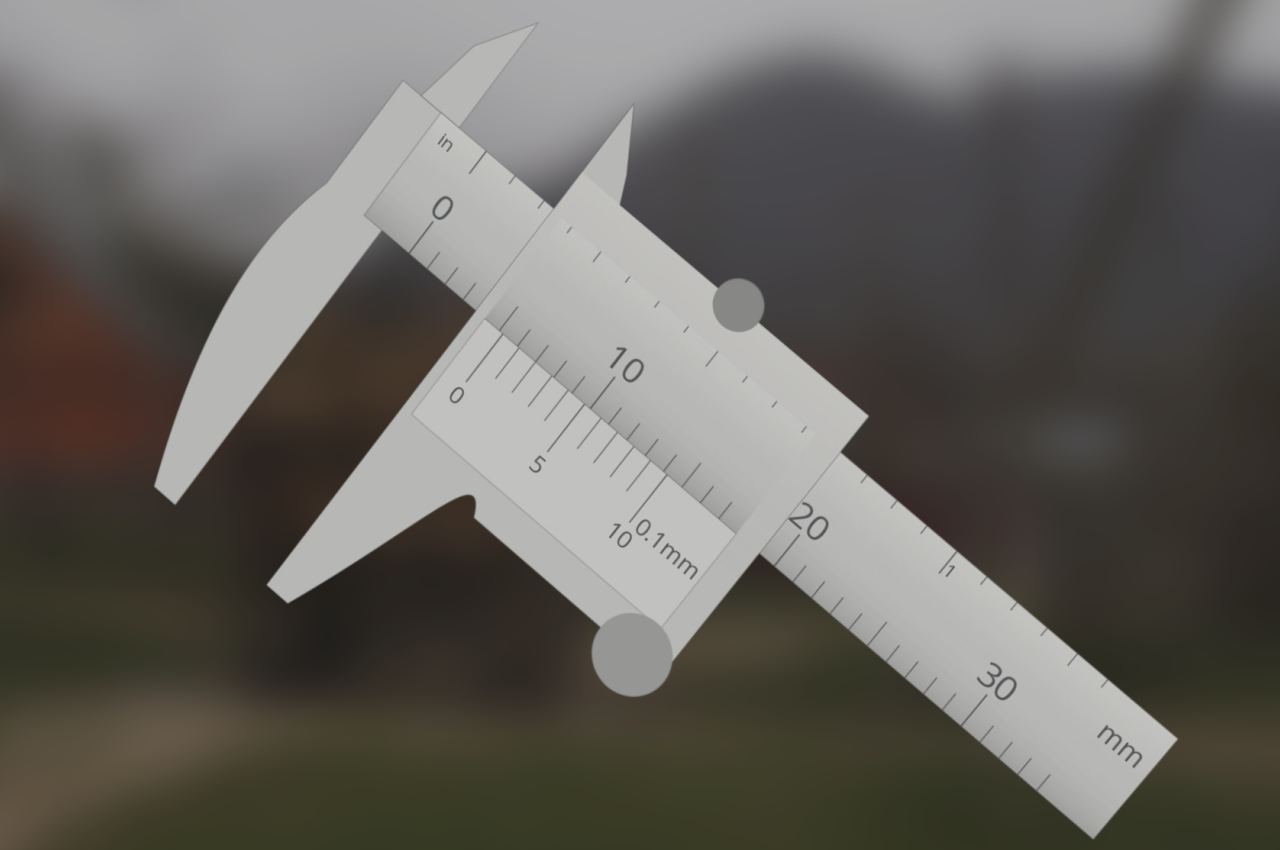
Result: 5.2
